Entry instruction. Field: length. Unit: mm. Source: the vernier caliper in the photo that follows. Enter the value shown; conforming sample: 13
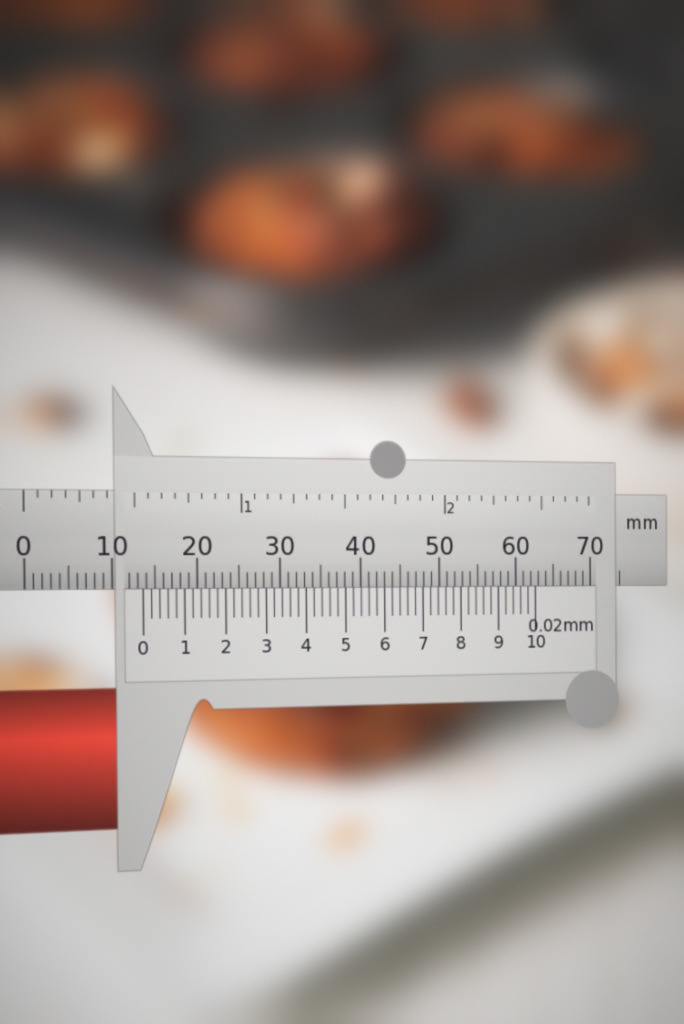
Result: 13.6
